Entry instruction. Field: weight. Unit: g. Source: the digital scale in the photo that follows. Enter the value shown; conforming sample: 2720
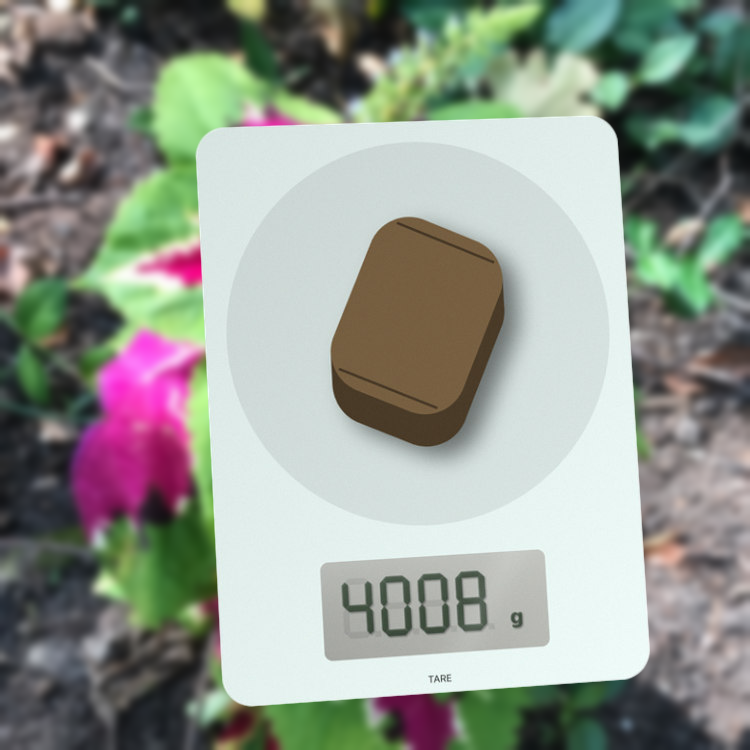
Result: 4008
